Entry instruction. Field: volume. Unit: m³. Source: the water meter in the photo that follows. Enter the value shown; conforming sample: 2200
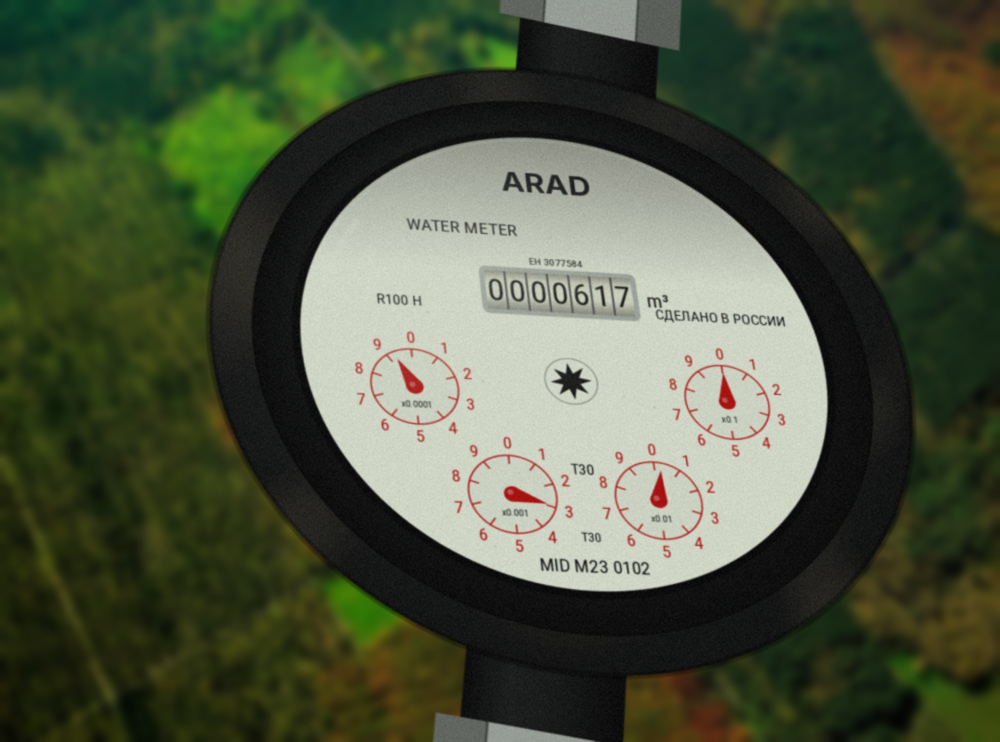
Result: 617.0029
